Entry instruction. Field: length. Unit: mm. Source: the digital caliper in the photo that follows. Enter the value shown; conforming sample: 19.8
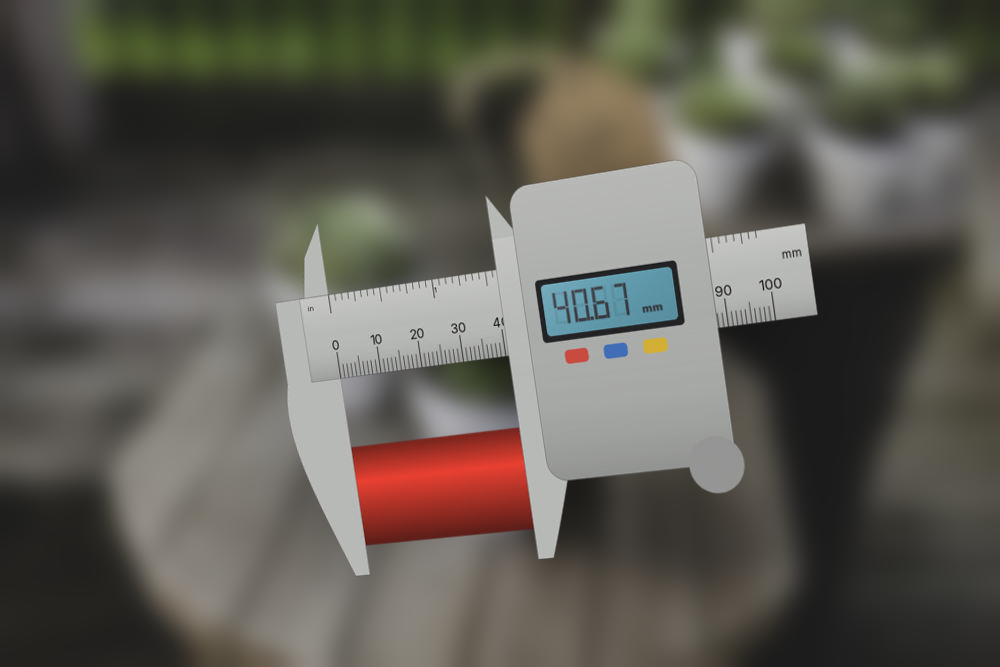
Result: 40.67
